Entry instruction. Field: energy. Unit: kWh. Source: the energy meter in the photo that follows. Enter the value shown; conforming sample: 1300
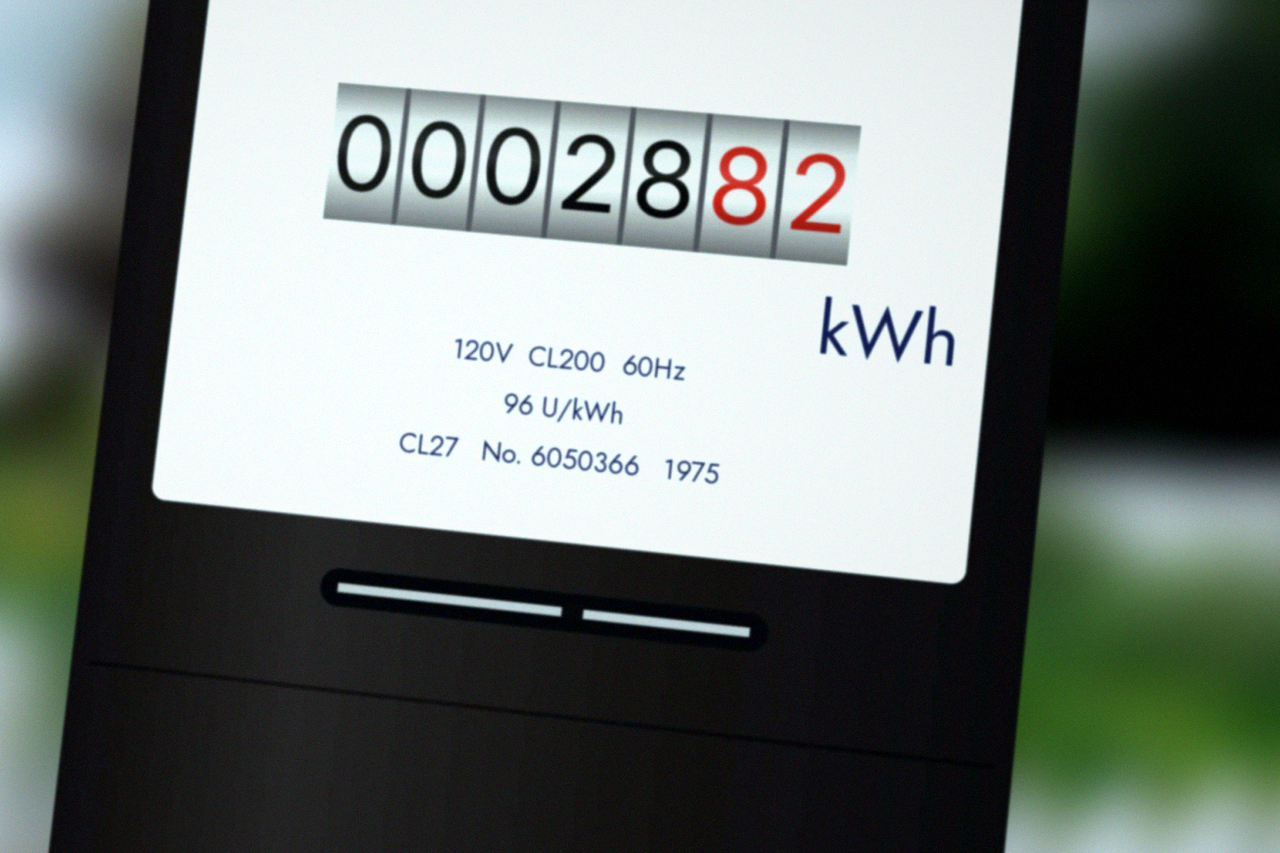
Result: 28.82
